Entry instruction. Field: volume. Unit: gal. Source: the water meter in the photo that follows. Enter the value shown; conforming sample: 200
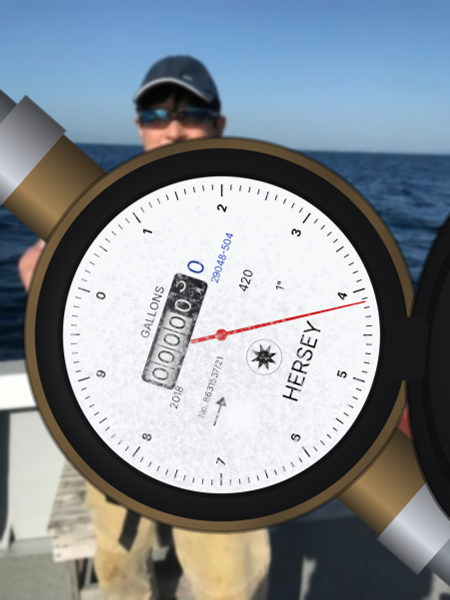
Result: 34.1
